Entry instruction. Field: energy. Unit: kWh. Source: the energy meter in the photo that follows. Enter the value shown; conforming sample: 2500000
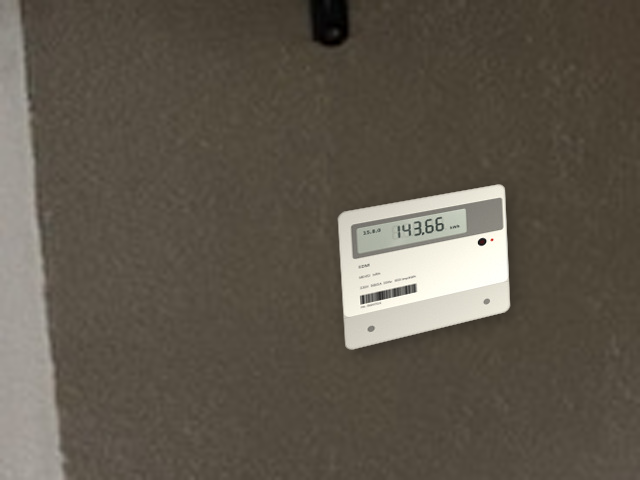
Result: 143.66
